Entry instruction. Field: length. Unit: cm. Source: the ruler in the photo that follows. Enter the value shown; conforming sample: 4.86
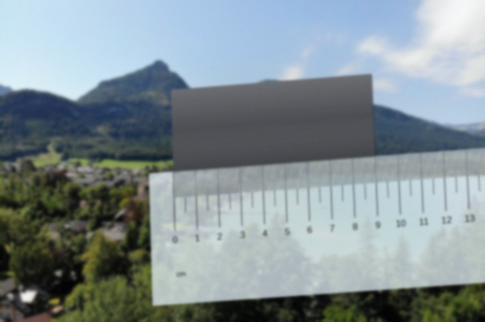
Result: 9
